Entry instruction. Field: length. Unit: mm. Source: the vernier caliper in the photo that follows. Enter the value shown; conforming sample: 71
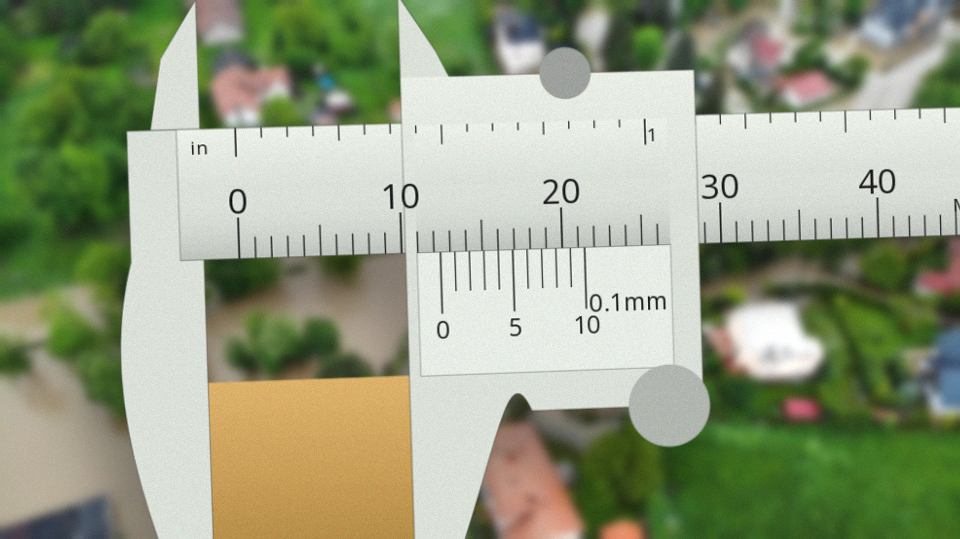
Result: 12.4
